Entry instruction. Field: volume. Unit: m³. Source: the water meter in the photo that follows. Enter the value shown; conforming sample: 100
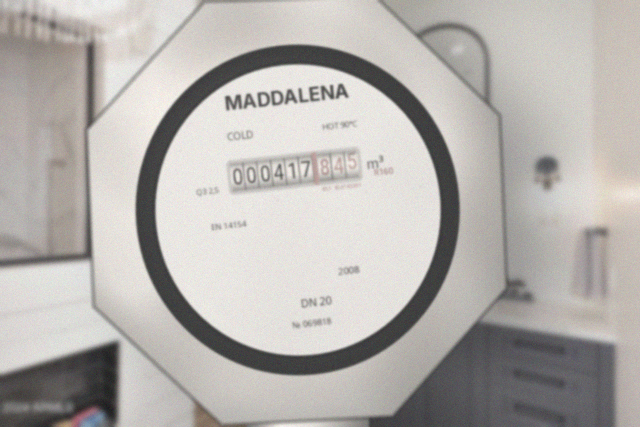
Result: 417.845
